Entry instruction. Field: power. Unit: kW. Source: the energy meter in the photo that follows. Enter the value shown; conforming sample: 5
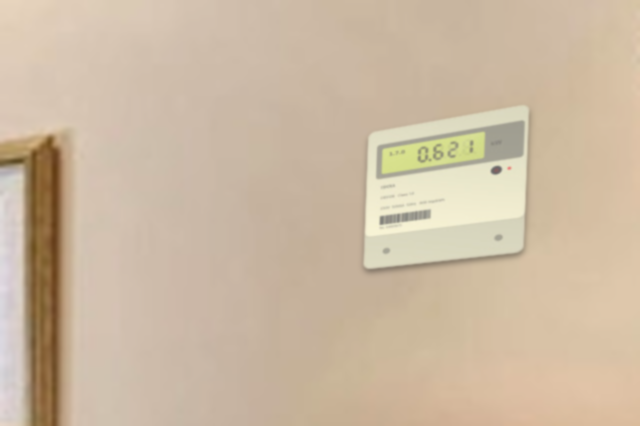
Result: 0.621
